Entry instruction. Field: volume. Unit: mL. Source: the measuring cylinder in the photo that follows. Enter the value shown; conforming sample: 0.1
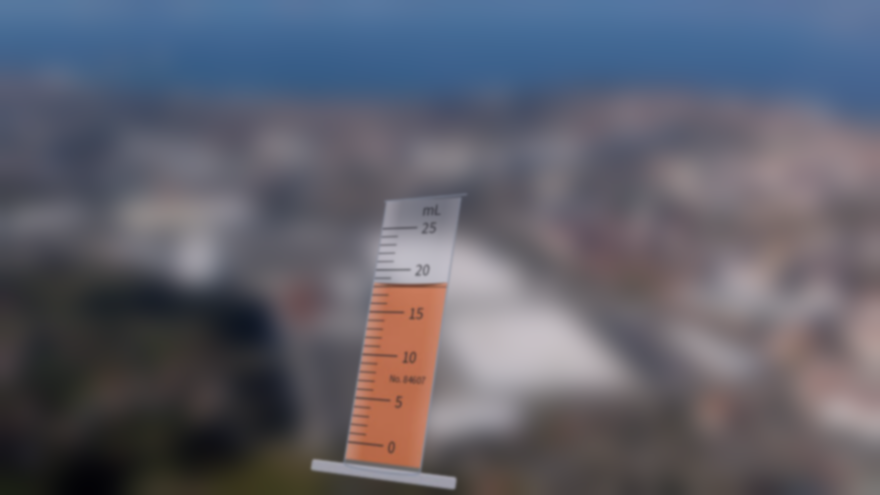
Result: 18
